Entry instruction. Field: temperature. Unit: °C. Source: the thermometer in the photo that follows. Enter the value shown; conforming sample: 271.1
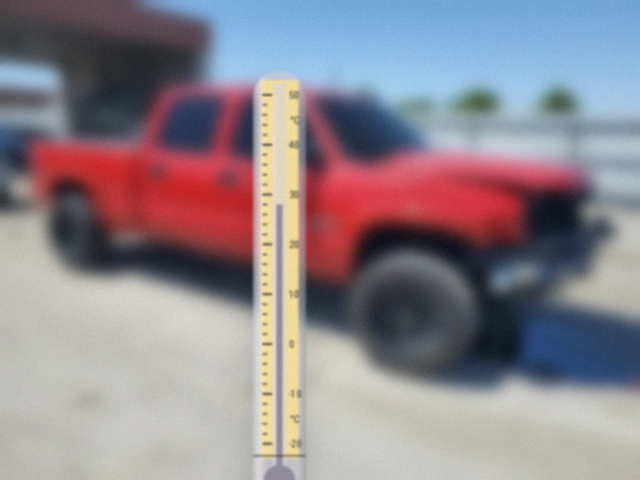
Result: 28
